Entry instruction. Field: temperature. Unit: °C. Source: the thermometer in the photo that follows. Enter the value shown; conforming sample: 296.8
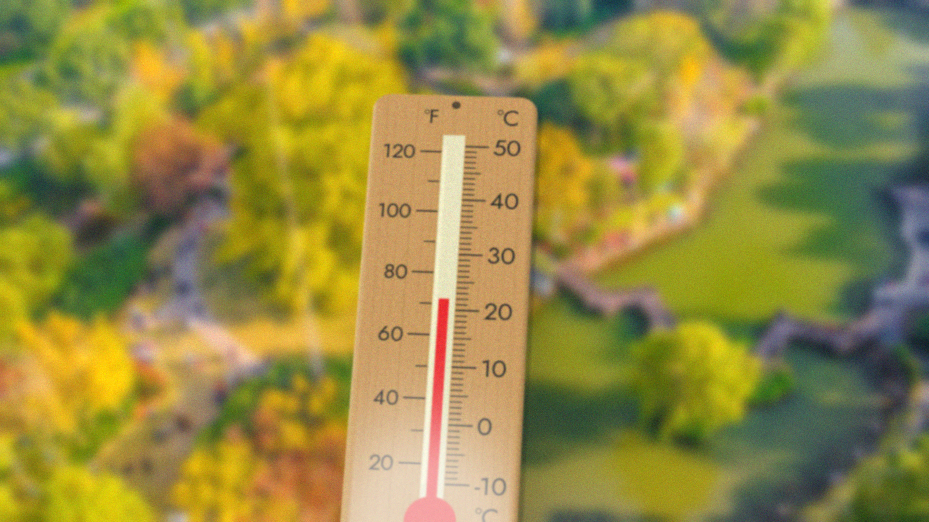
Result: 22
